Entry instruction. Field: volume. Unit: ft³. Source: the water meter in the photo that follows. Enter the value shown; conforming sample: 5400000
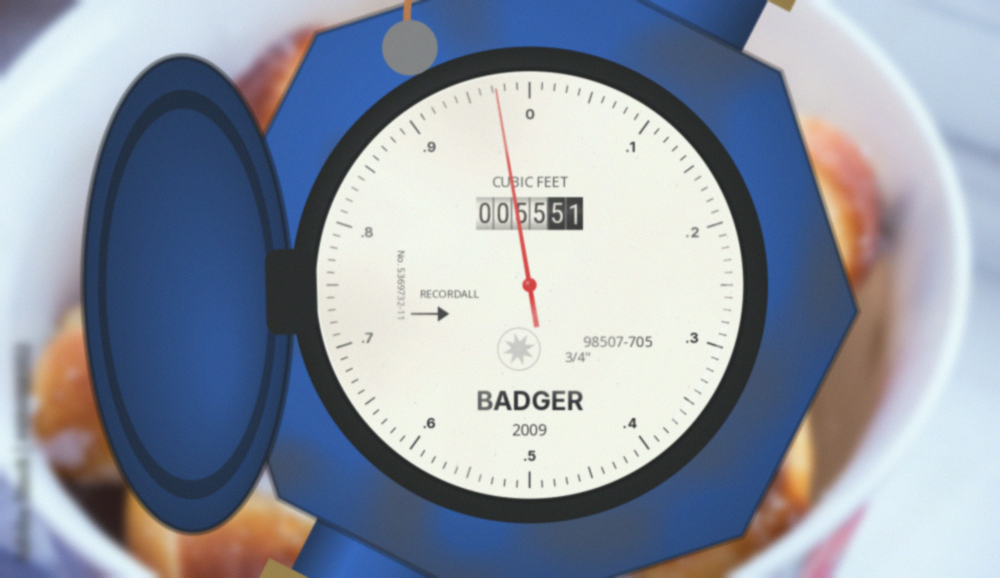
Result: 5550.97
